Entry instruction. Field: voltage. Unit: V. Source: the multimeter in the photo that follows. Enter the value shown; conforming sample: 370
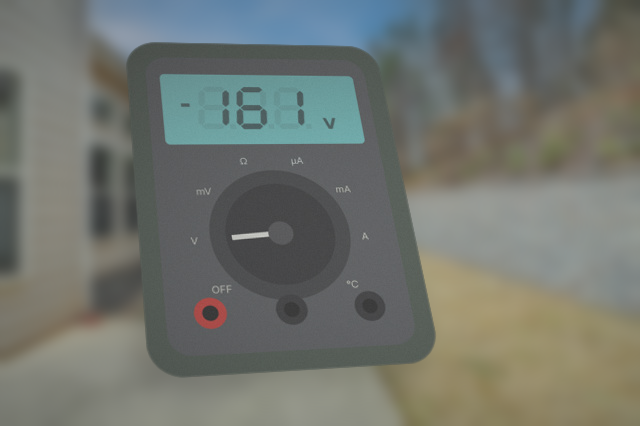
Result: -161
